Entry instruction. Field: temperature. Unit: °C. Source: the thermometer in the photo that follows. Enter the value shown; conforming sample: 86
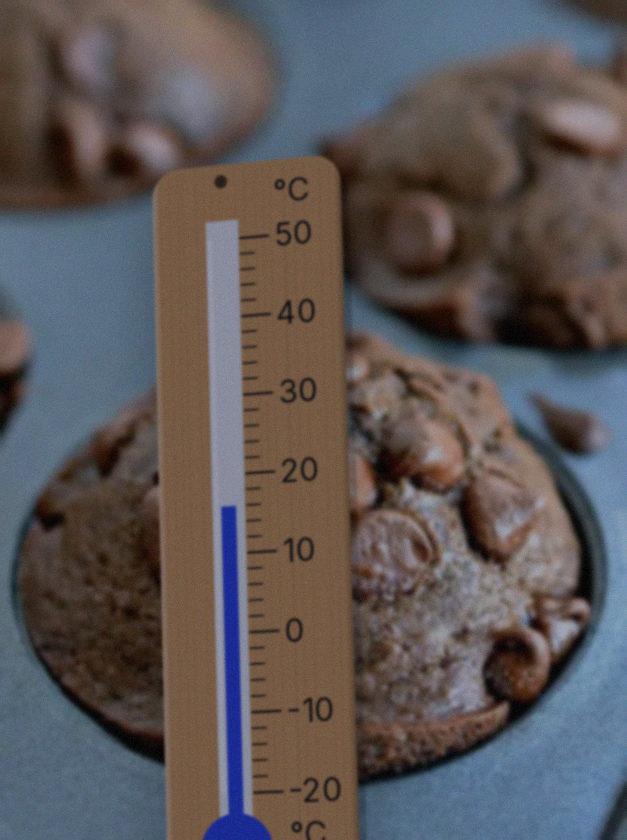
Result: 16
